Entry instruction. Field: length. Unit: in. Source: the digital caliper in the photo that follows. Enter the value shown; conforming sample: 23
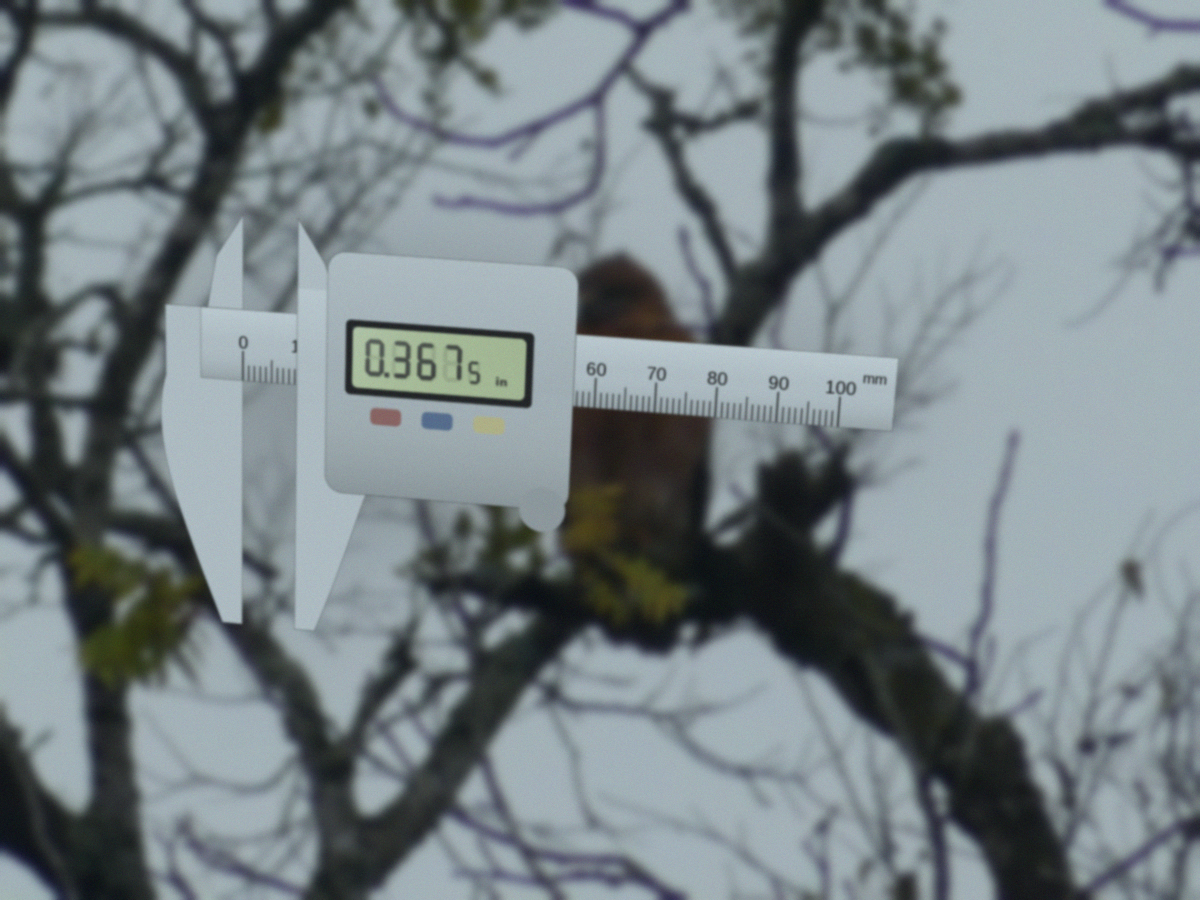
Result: 0.3675
